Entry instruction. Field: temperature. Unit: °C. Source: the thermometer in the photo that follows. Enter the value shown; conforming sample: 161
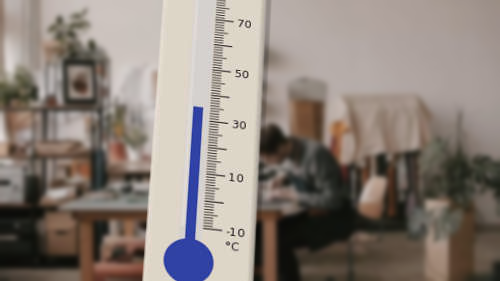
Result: 35
